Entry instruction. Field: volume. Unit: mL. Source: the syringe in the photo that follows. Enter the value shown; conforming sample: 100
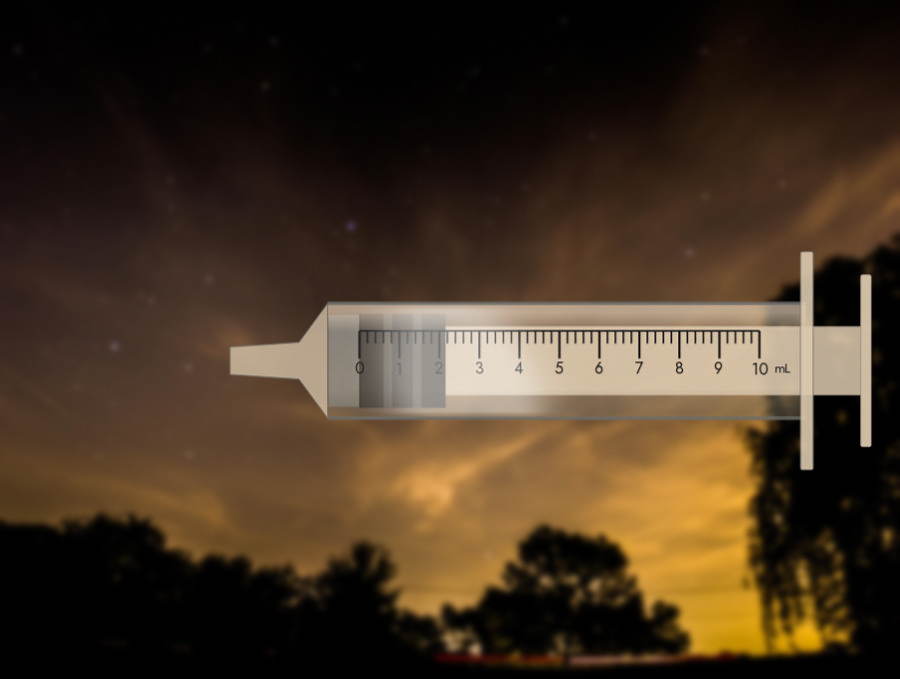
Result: 0
